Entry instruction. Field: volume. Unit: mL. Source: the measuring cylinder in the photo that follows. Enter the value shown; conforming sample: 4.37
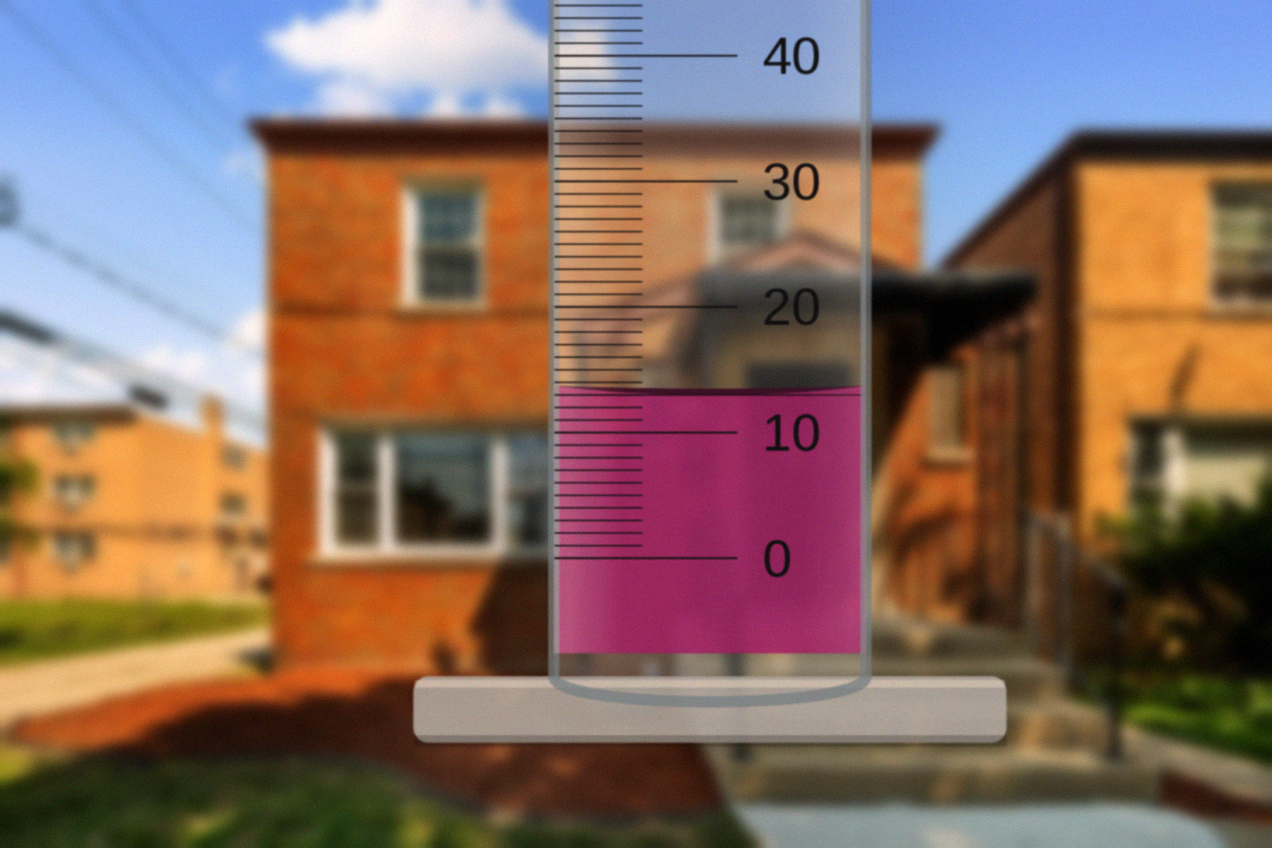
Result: 13
